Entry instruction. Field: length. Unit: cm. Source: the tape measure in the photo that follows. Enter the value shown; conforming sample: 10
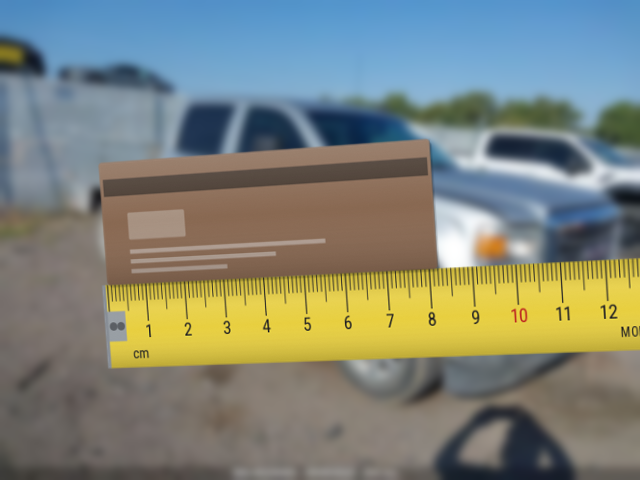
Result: 8.2
